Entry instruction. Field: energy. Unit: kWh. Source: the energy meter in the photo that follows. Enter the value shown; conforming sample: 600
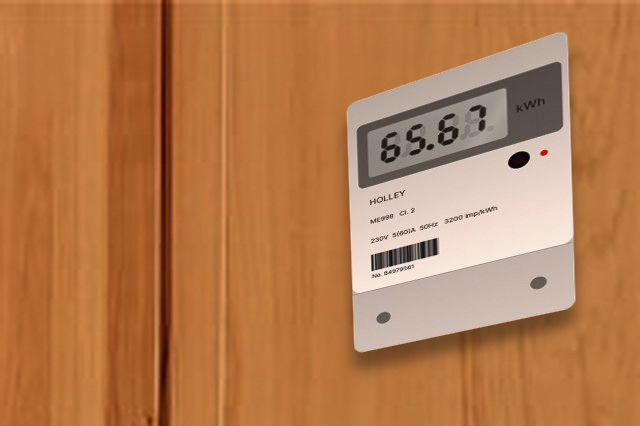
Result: 65.67
